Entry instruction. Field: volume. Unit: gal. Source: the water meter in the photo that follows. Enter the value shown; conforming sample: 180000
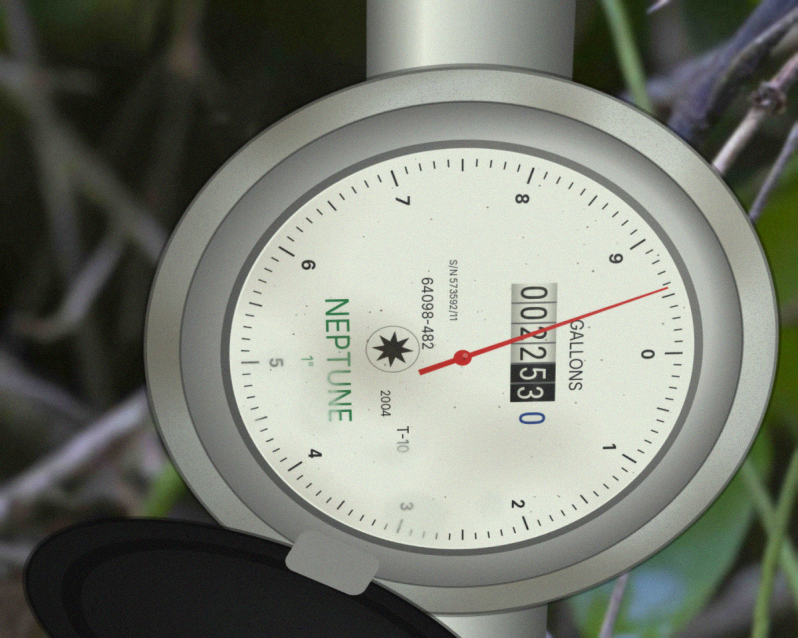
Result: 22529.4
